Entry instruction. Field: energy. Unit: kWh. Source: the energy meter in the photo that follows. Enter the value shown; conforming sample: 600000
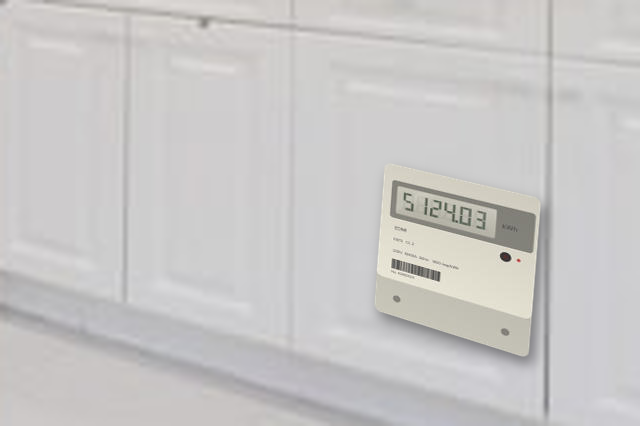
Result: 5124.03
